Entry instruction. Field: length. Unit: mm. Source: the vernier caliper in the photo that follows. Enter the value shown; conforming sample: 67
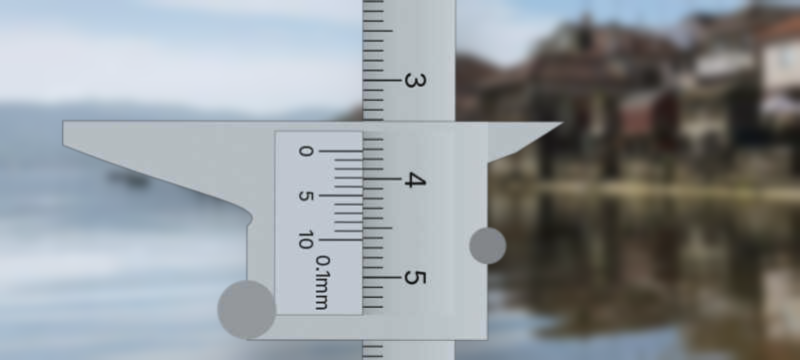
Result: 37.2
